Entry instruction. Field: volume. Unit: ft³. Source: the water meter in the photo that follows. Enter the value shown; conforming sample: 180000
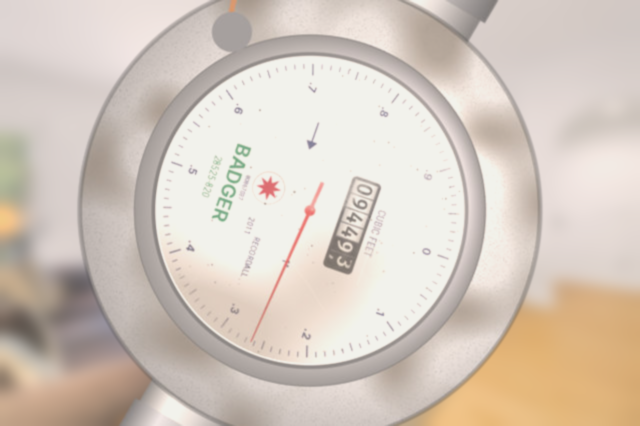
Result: 94493.26
